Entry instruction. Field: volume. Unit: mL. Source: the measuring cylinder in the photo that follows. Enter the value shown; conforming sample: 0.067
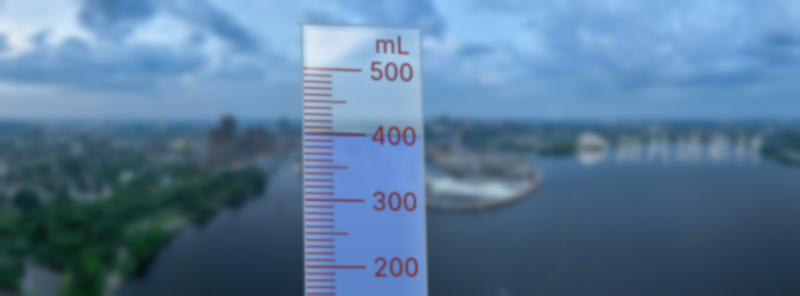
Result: 400
